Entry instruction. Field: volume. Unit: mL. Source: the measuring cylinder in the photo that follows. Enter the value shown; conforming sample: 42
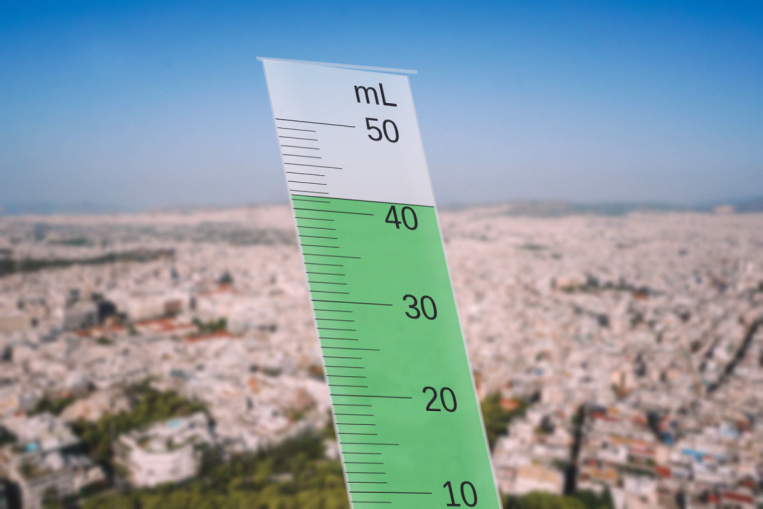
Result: 41.5
